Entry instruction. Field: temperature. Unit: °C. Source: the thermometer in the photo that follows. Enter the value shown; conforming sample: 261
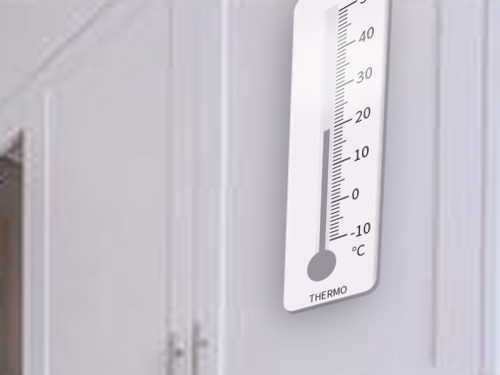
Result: 20
